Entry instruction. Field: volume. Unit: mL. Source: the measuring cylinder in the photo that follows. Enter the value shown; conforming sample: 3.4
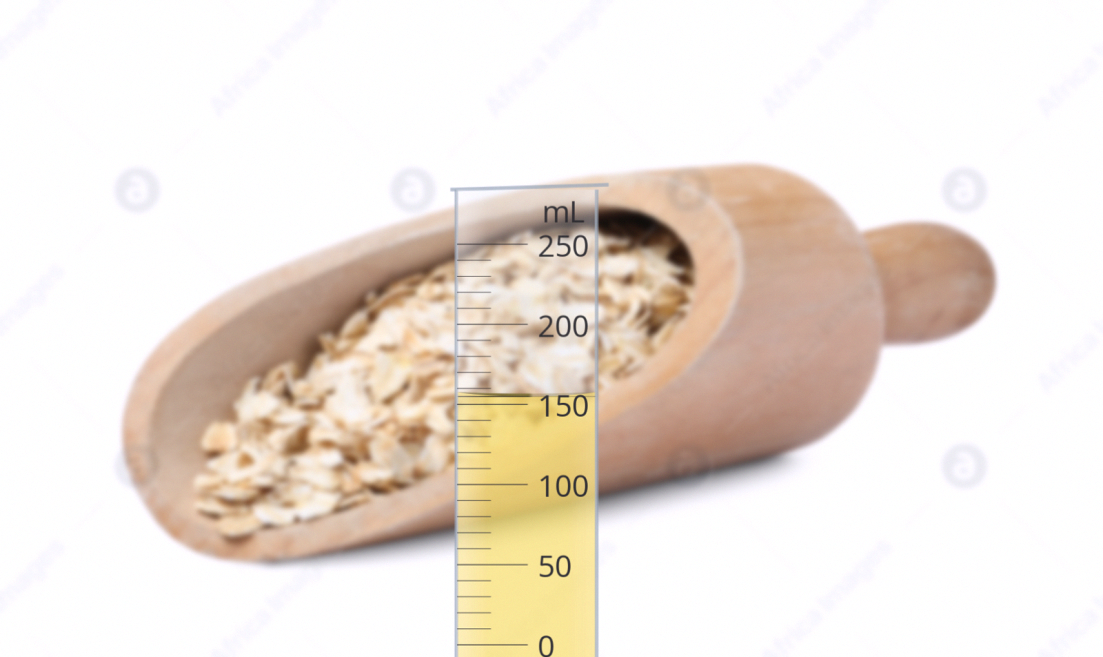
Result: 155
